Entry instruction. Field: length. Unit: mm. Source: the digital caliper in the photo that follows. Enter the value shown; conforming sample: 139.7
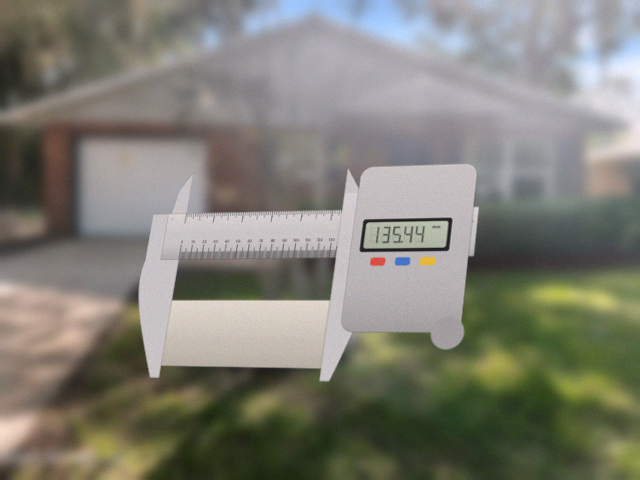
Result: 135.44
